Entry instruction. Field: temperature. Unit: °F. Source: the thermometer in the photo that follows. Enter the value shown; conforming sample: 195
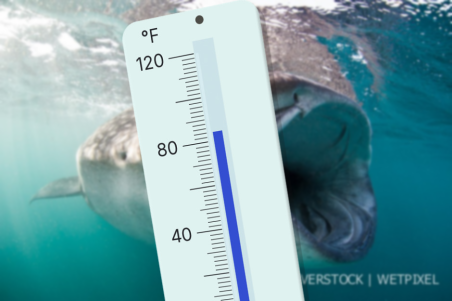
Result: 84
